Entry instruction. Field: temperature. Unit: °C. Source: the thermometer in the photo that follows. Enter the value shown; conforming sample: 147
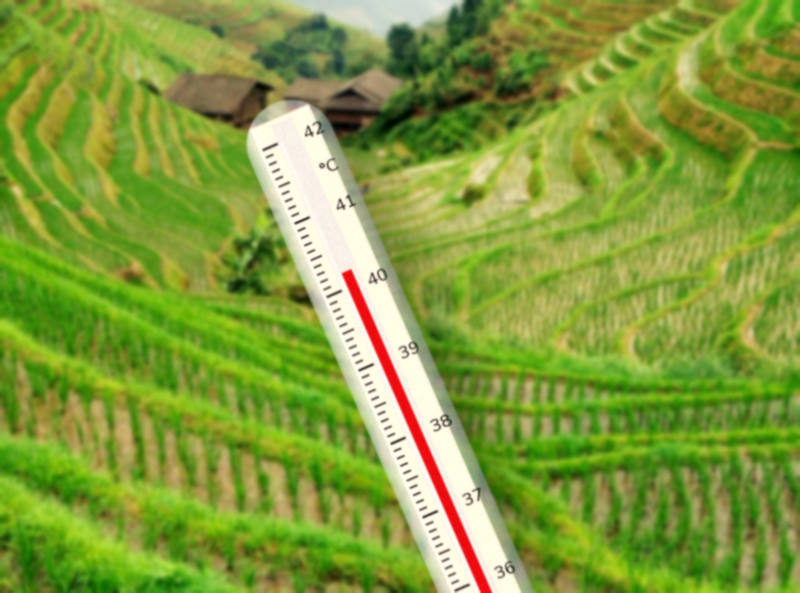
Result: 40.2
